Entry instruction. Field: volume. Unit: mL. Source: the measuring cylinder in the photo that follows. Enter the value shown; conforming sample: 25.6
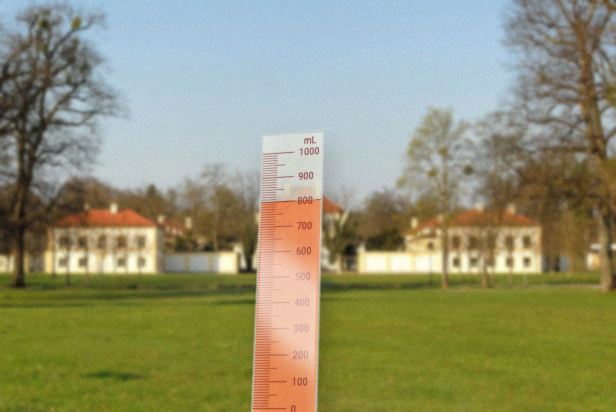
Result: 800
